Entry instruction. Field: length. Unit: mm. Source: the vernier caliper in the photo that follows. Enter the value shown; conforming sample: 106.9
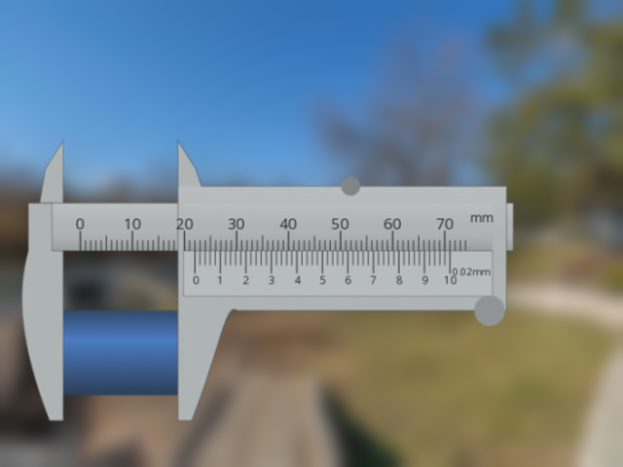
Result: 22.0
